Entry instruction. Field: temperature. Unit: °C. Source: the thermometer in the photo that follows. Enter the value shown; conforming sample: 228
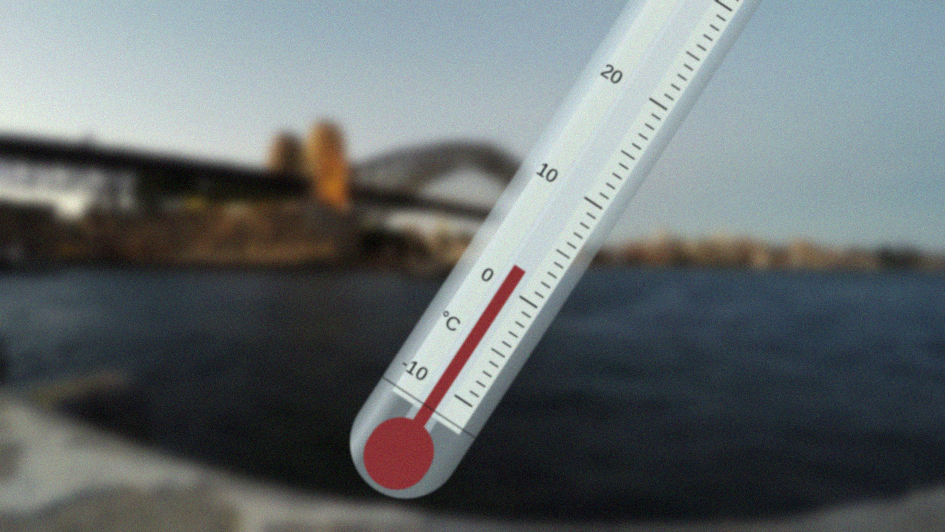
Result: 2
